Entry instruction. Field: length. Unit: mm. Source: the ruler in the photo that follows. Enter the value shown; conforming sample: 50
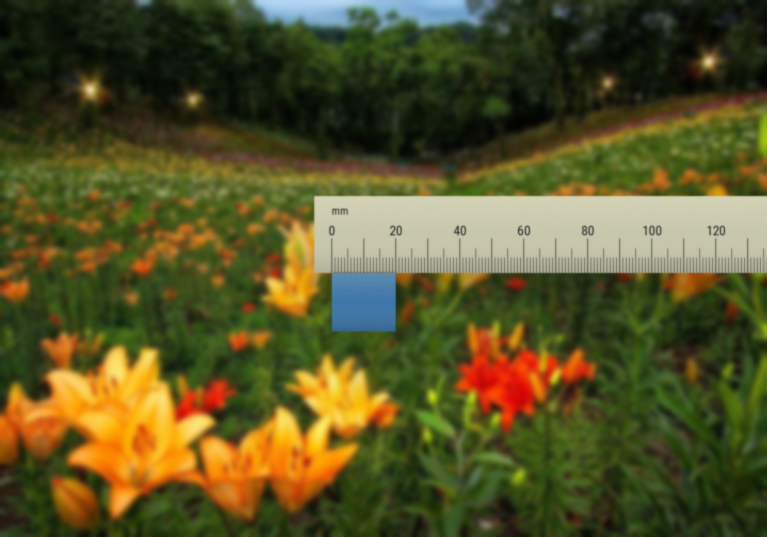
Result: 20
